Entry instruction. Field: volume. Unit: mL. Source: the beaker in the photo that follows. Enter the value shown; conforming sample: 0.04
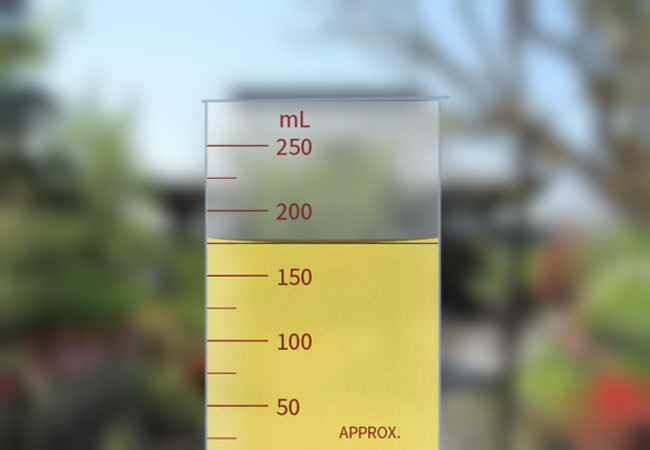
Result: 175
